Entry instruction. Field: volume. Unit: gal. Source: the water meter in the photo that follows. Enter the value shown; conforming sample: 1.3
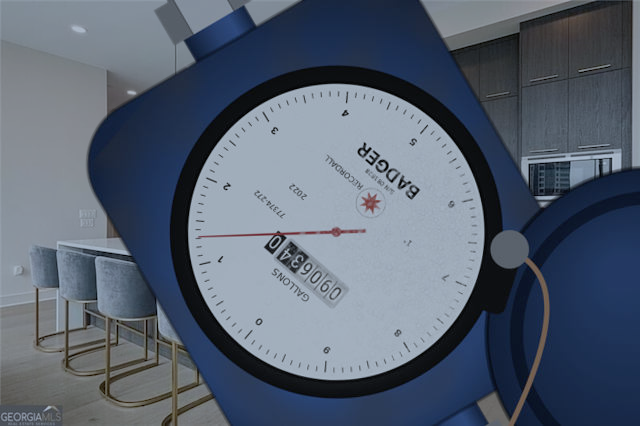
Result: 906341.3
